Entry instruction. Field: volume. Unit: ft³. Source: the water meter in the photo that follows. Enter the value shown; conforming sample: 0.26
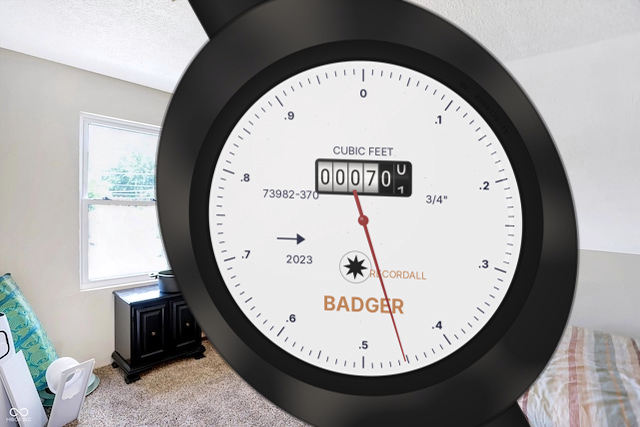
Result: 700.45
